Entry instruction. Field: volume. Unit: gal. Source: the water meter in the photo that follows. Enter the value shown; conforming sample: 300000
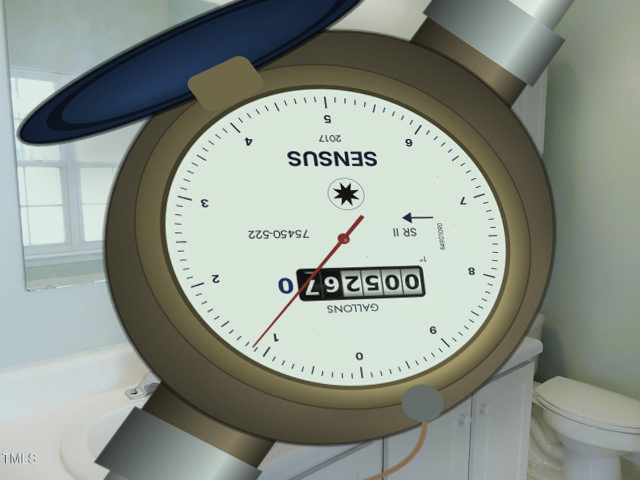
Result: 52671.1
